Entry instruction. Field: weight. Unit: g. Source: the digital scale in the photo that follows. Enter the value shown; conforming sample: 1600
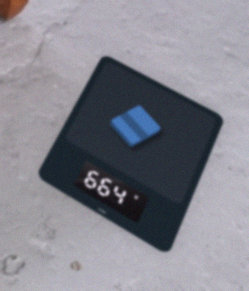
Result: 664
